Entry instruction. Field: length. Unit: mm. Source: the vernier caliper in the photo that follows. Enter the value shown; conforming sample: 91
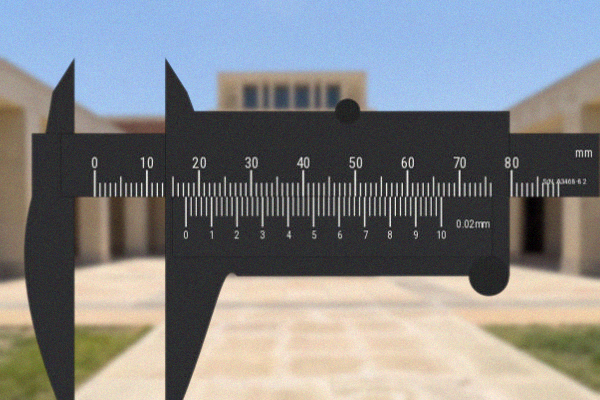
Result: 17.5
